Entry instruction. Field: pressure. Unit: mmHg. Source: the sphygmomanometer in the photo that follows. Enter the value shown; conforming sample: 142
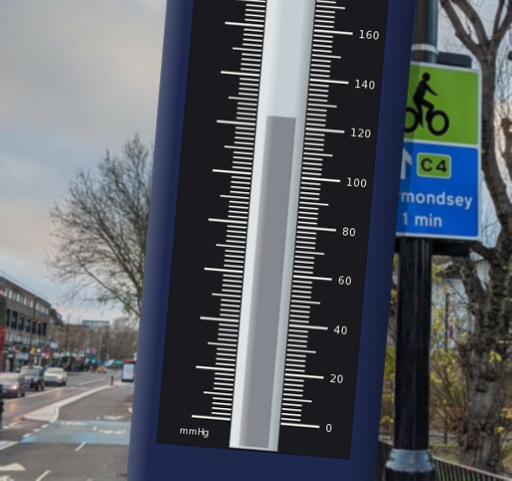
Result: 124
